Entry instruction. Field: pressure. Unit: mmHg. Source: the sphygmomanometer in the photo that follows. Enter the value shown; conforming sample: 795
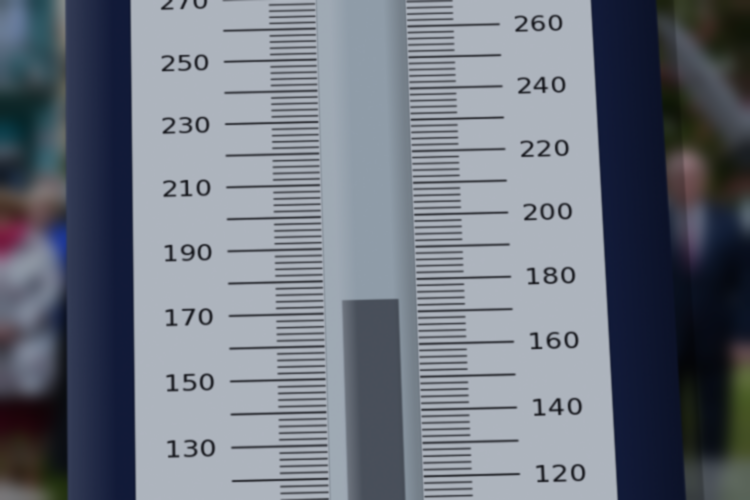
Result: 174
